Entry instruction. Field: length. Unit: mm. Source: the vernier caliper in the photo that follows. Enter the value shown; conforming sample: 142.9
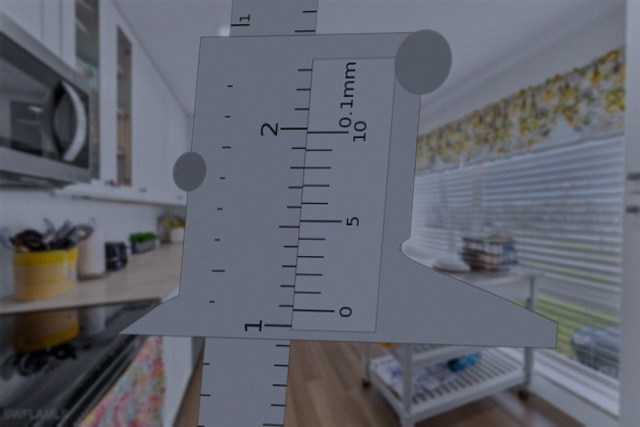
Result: 10.8
